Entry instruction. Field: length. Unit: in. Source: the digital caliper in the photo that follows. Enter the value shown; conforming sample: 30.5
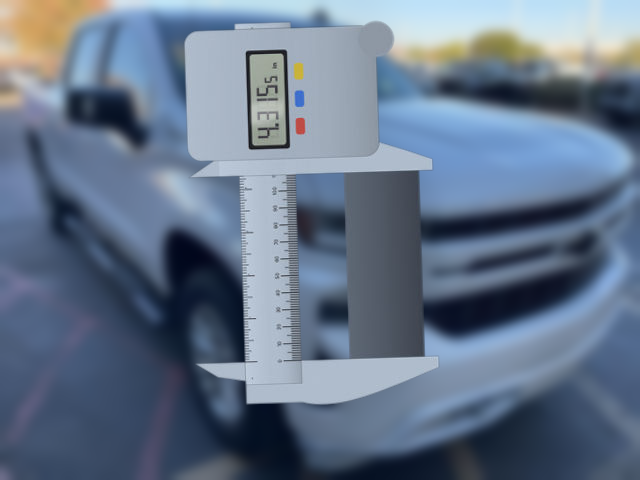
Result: 4.3155
